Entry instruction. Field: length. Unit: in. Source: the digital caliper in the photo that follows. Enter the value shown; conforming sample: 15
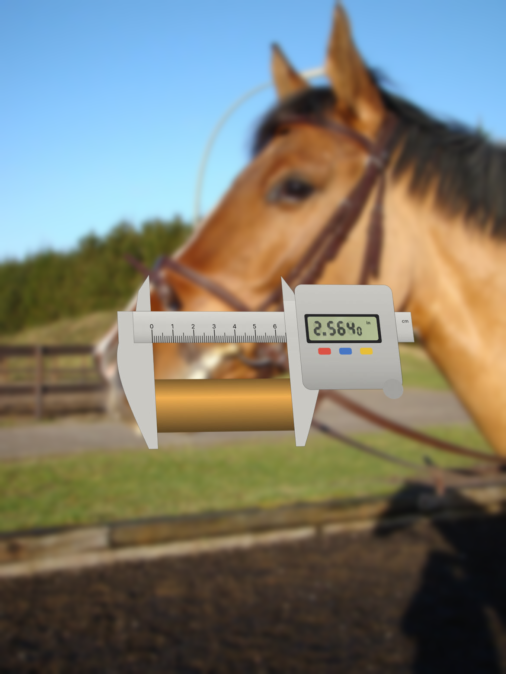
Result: 2.5640
